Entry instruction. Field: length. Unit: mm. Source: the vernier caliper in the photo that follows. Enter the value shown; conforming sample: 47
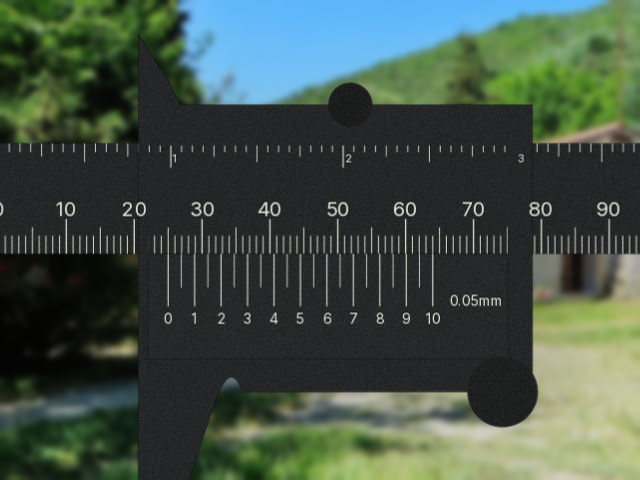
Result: 25.0
